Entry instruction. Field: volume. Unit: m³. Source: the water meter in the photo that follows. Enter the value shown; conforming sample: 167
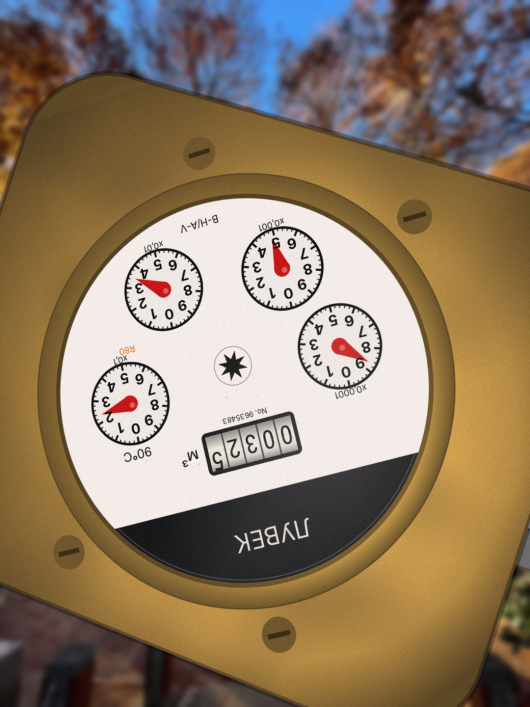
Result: 325.2348
